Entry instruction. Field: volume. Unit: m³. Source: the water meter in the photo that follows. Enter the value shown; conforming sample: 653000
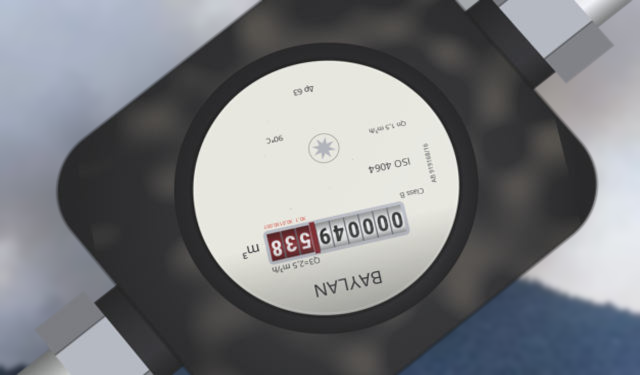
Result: 49.538
